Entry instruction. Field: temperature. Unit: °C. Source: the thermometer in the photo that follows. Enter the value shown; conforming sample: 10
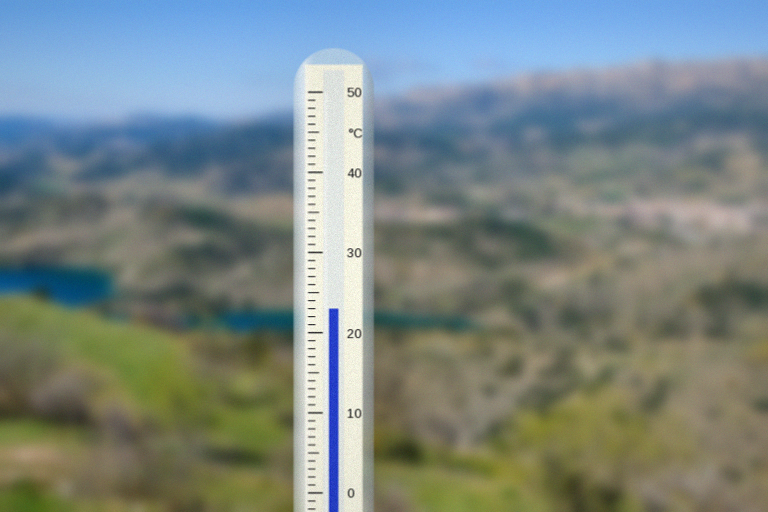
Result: 23
